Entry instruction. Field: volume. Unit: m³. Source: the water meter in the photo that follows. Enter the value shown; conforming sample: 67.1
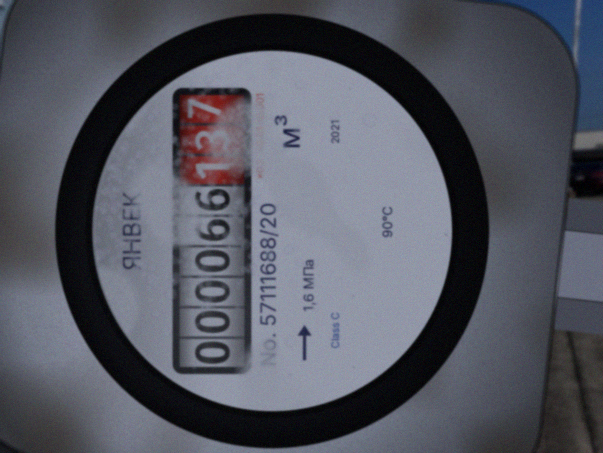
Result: 66.137
